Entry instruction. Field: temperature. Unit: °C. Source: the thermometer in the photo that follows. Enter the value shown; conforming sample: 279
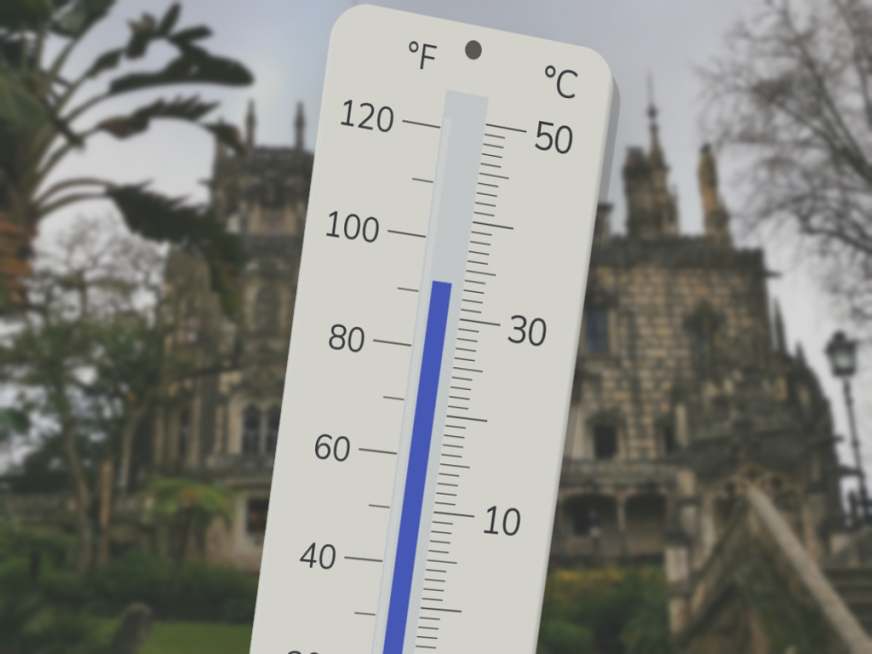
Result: 33.5
